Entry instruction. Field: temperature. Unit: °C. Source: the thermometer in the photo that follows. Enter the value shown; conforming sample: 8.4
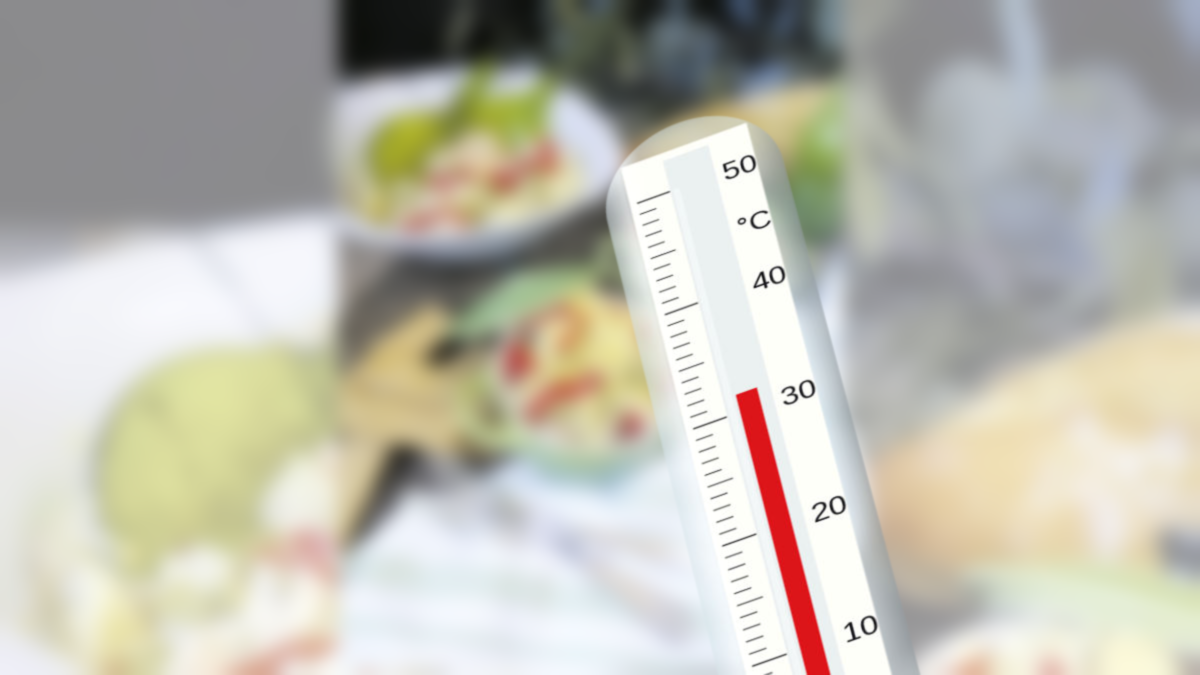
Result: 31.5
